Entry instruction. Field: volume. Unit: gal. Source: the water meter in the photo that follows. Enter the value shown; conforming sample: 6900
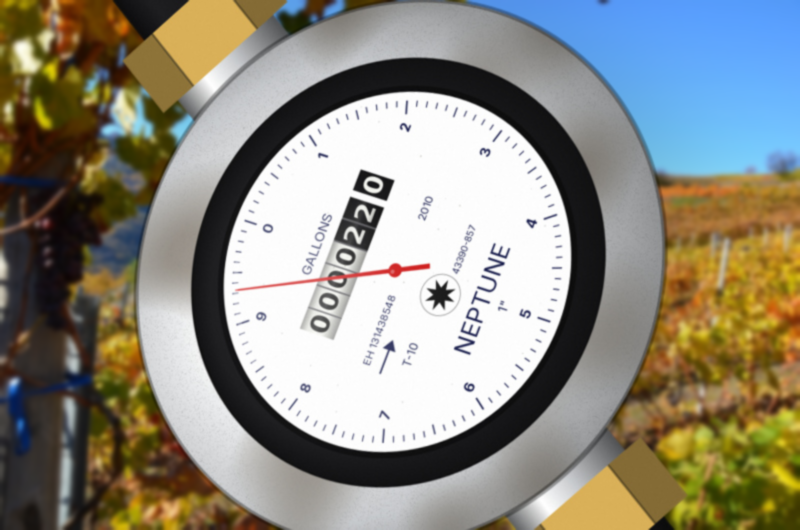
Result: 219.3
